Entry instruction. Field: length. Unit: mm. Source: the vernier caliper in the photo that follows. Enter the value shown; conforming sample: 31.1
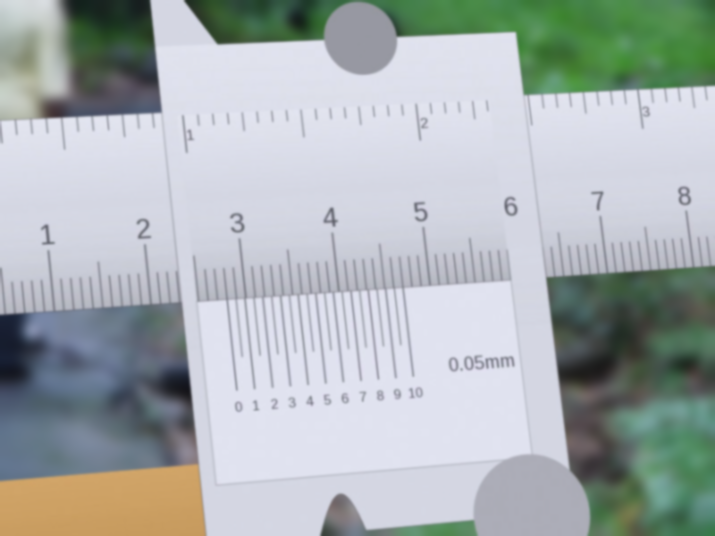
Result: 28.0
